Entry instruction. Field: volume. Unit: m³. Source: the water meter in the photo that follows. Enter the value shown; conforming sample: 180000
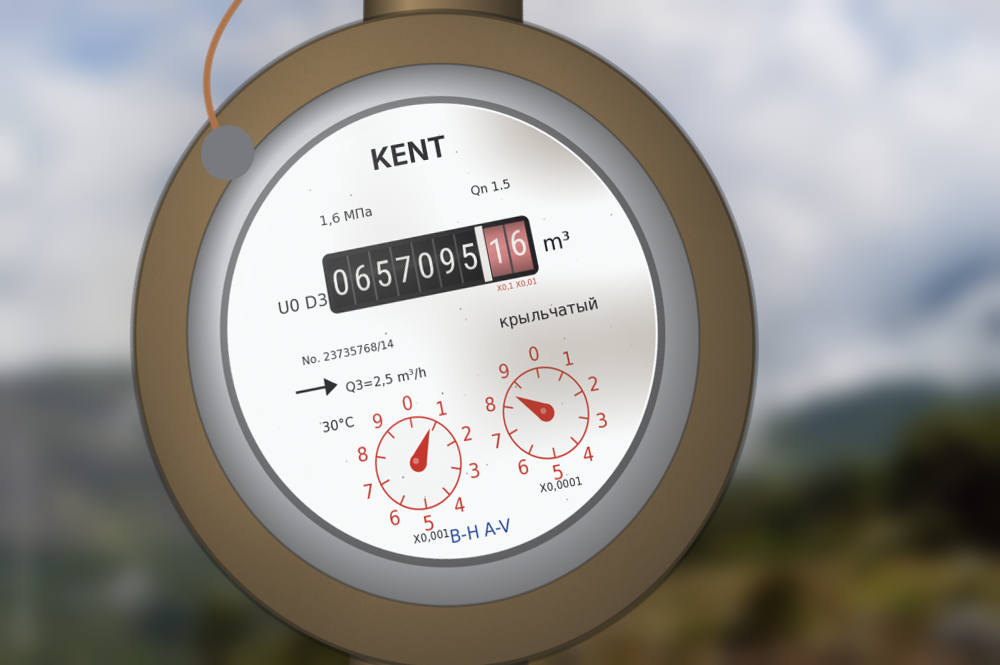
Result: 657095.1608
